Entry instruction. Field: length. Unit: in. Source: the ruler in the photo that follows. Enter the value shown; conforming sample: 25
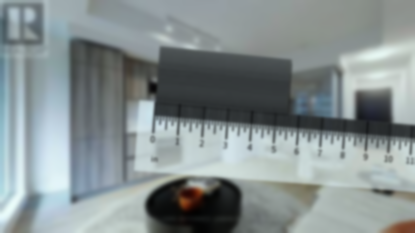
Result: 5.5
